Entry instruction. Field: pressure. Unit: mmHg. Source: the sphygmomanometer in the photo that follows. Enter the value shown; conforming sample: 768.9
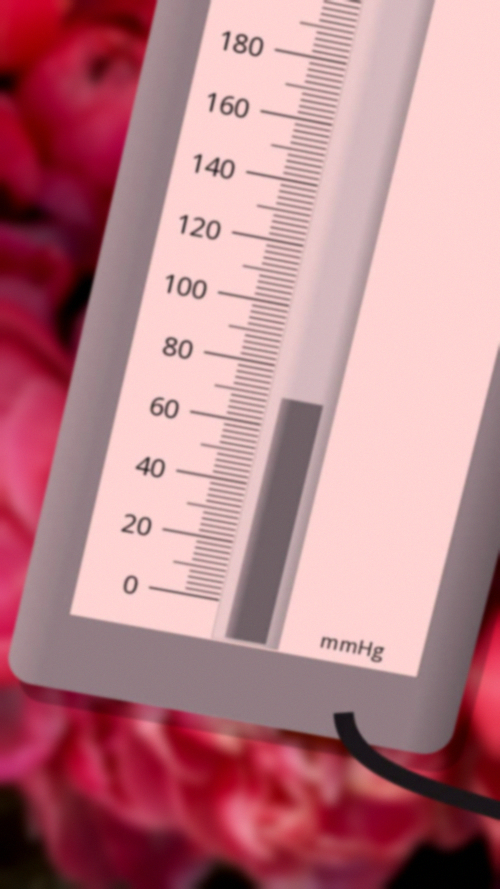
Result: 70
